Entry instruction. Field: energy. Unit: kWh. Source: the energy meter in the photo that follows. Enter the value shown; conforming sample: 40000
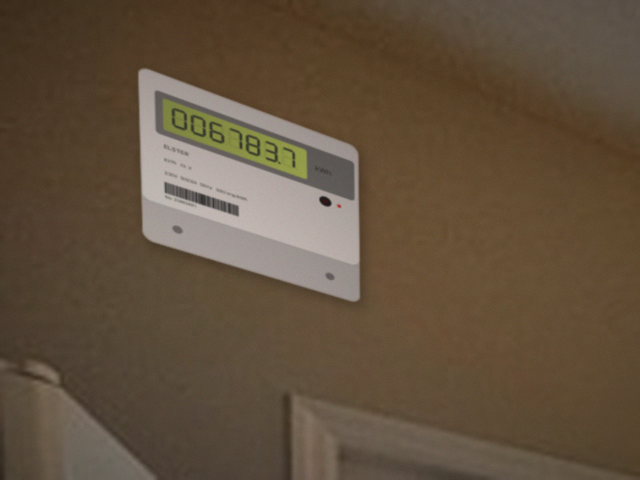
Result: 6783.7
